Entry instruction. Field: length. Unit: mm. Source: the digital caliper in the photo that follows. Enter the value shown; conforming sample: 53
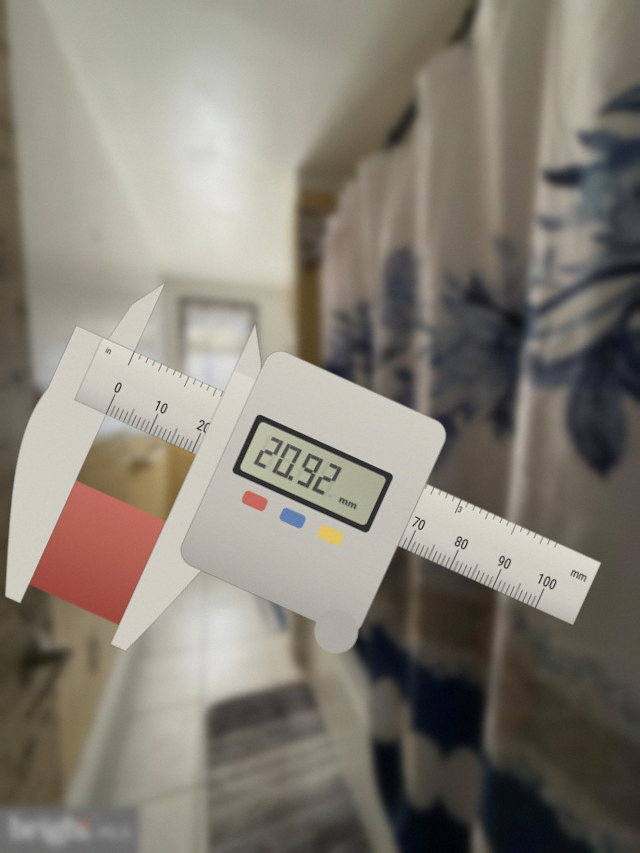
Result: 20.92
